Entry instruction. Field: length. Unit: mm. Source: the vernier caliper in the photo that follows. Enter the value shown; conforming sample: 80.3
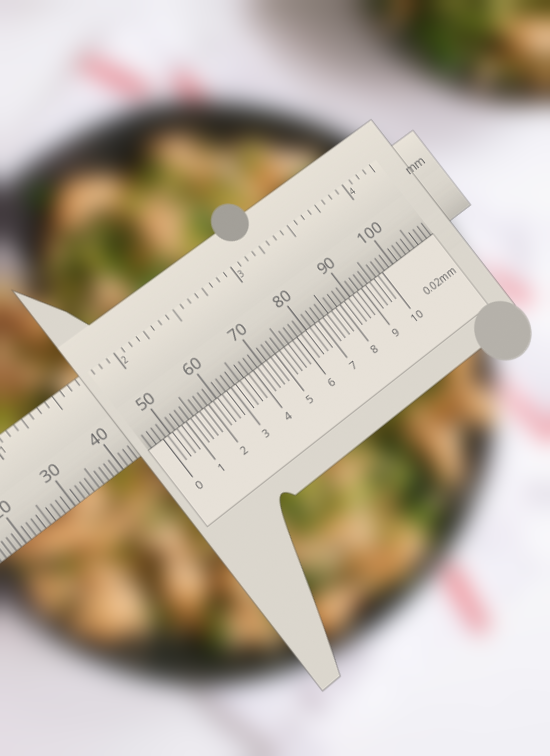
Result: 48.5
